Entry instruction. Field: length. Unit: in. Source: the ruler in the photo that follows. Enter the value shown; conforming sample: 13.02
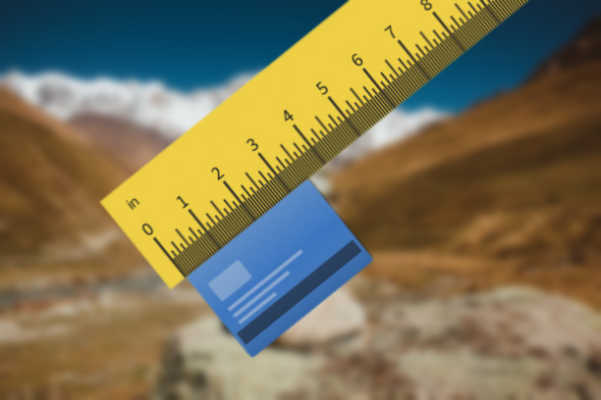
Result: 3.5
